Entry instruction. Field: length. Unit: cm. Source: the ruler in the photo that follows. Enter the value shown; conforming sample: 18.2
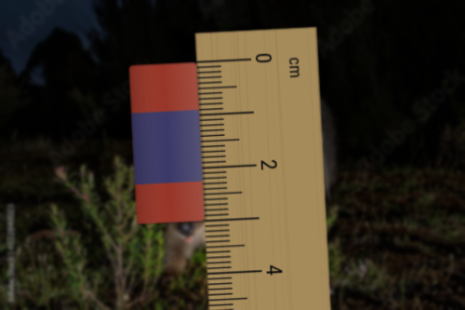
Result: 3
